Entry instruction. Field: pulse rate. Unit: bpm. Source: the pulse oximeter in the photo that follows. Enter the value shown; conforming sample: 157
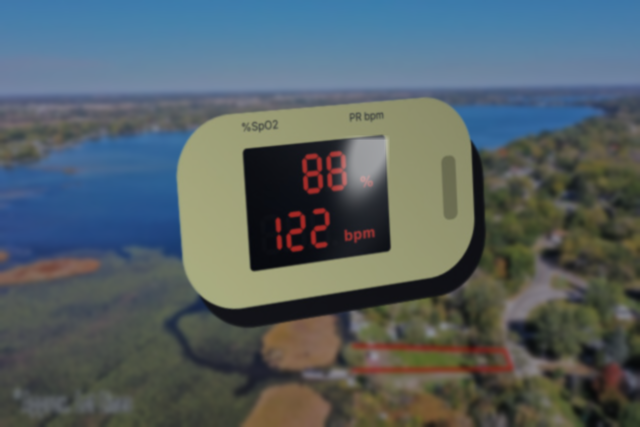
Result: 122
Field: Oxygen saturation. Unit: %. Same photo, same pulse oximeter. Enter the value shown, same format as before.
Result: 88
